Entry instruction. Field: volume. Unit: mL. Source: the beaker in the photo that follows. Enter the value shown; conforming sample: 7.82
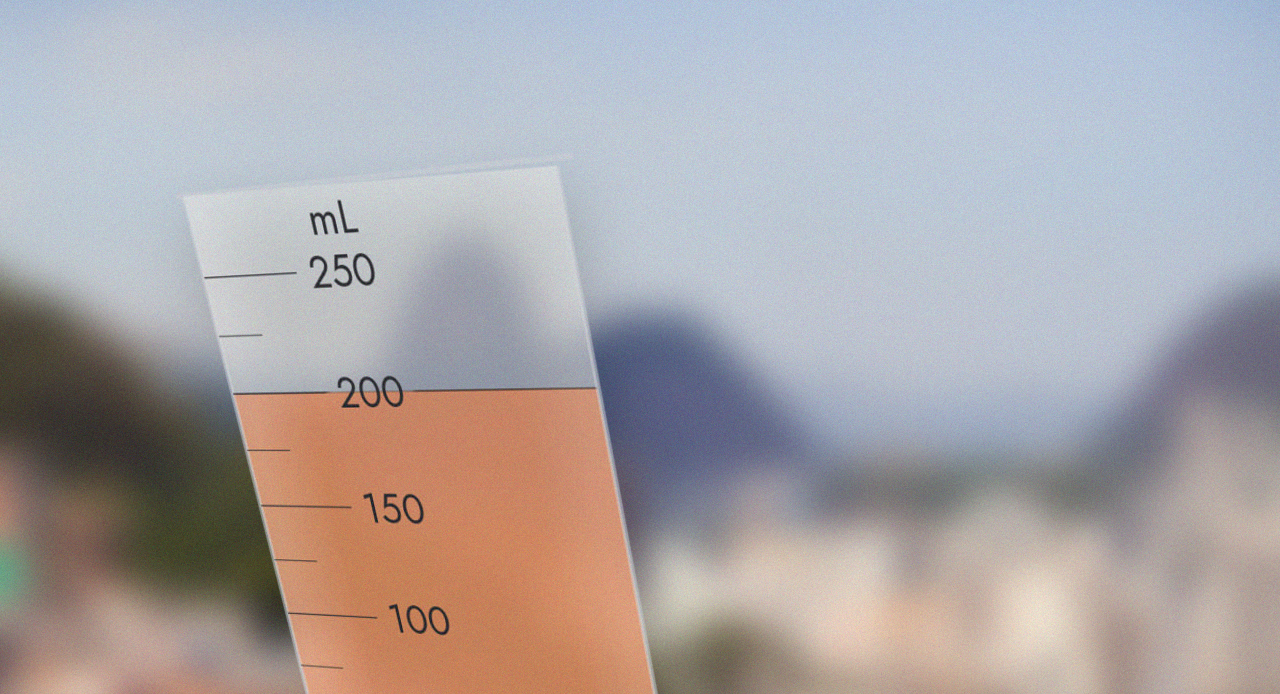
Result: 200
